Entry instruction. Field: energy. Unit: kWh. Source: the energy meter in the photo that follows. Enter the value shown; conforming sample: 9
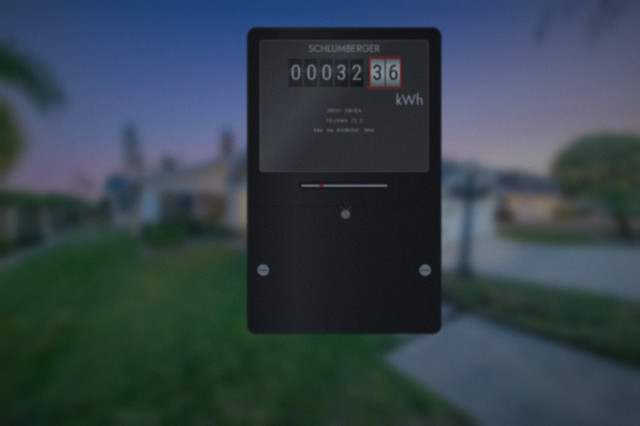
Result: 32.36
